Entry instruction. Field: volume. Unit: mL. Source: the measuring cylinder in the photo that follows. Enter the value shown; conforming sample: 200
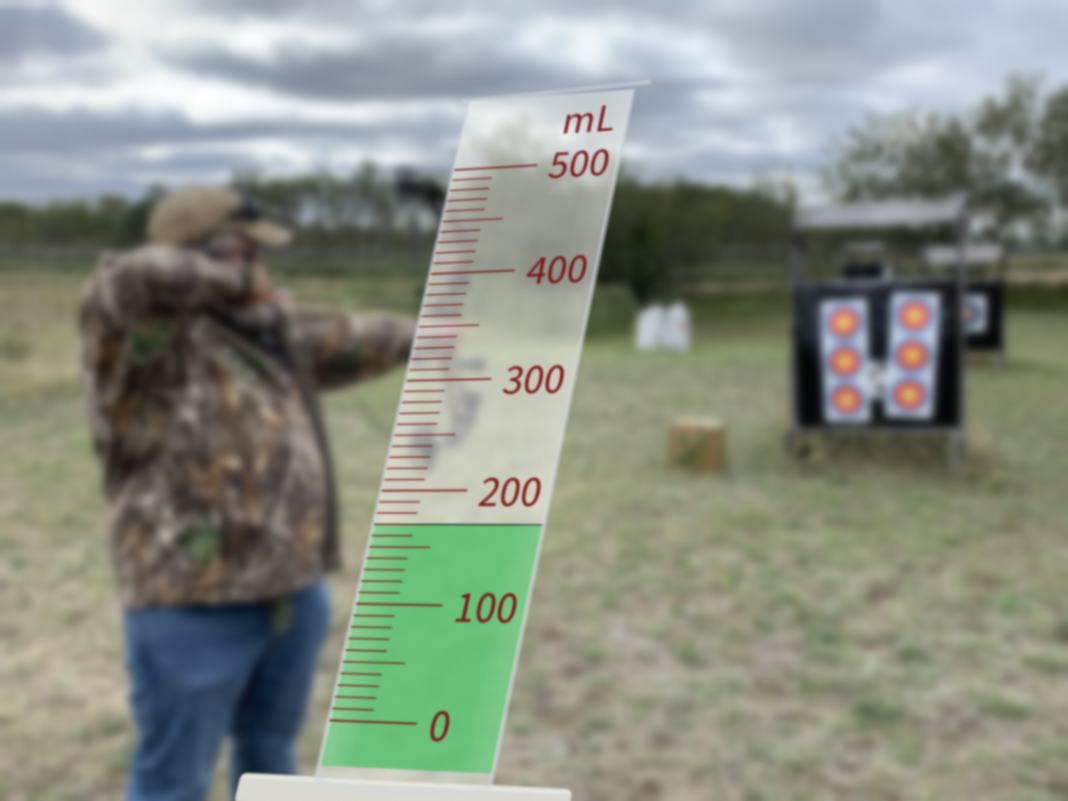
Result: 170
